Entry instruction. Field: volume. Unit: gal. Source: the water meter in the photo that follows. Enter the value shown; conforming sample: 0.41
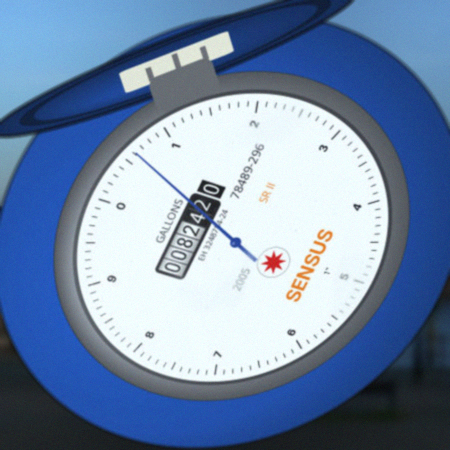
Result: 82420.6
